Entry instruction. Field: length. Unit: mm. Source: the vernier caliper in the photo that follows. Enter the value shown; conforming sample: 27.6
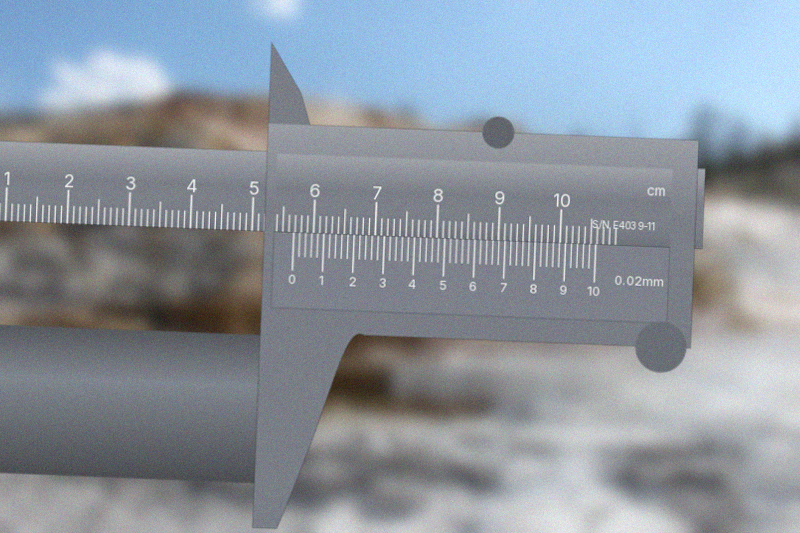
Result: 56.8
